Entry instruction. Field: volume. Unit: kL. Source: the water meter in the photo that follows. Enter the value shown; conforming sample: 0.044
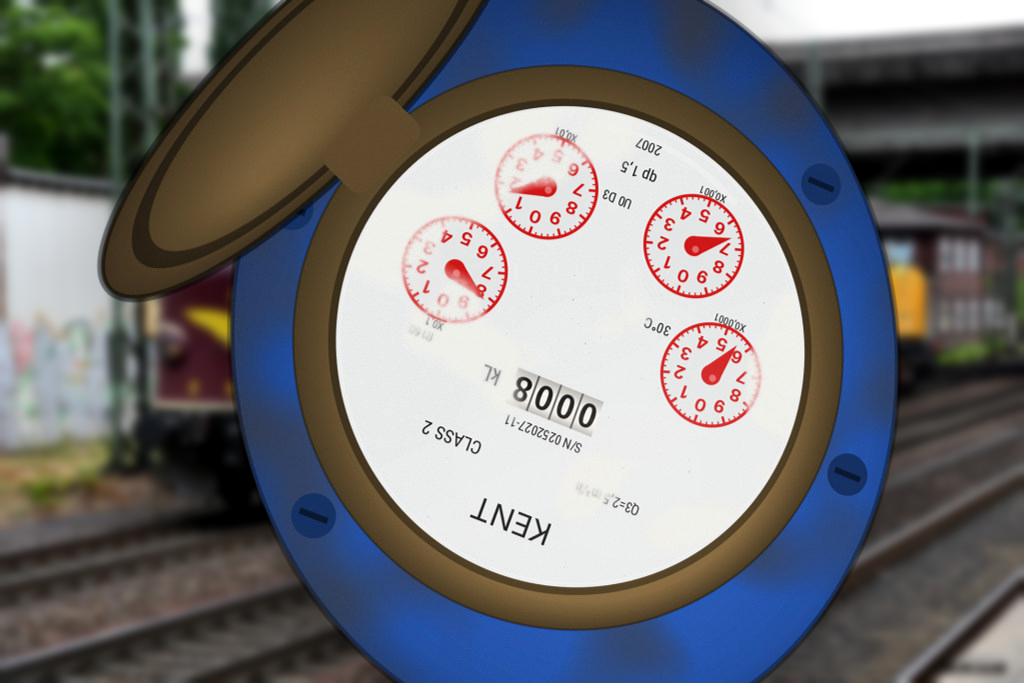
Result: 8.8165
